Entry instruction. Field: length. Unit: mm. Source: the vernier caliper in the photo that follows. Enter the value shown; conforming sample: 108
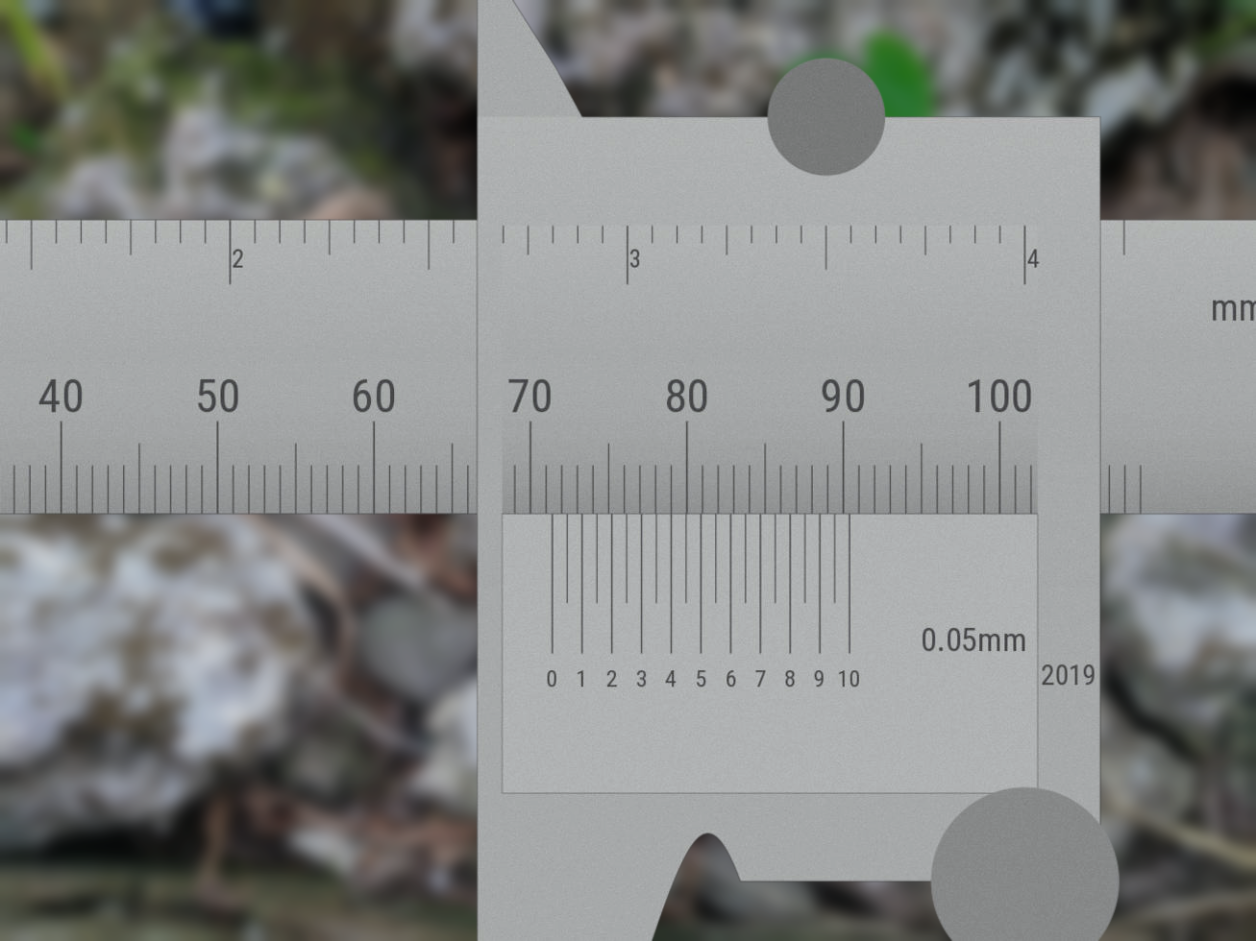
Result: 71.4
